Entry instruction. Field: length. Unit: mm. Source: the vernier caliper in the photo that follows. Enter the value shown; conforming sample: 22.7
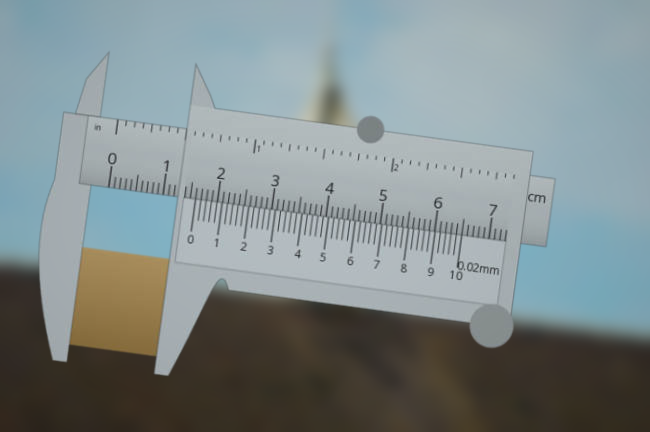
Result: 16.0
